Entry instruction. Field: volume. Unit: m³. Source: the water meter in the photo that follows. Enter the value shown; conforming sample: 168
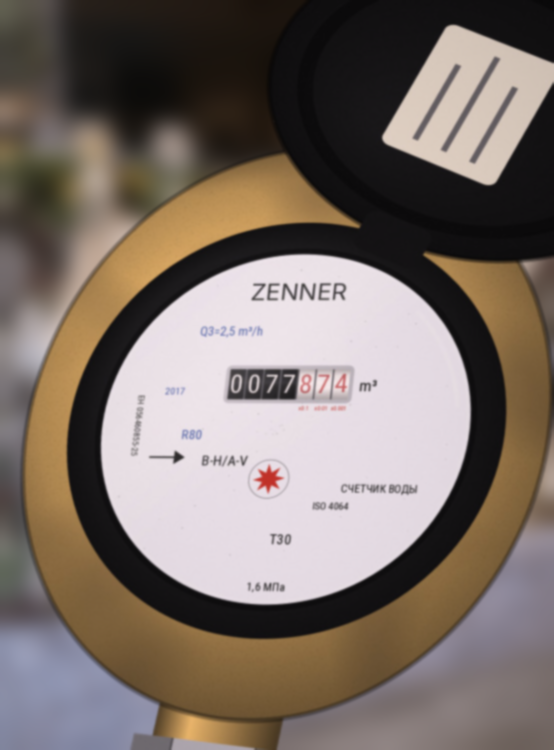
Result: 77.874
